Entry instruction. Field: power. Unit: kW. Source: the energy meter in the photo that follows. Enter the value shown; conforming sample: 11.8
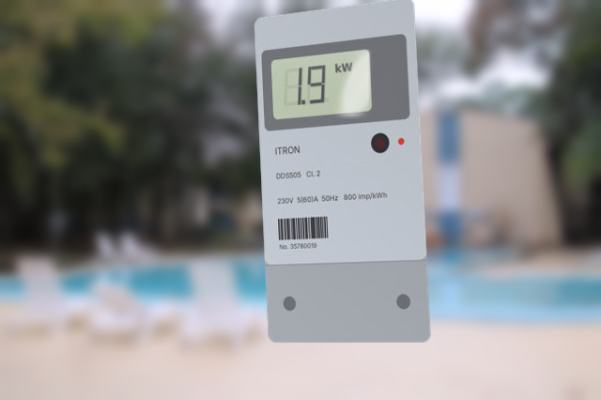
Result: 1.9
